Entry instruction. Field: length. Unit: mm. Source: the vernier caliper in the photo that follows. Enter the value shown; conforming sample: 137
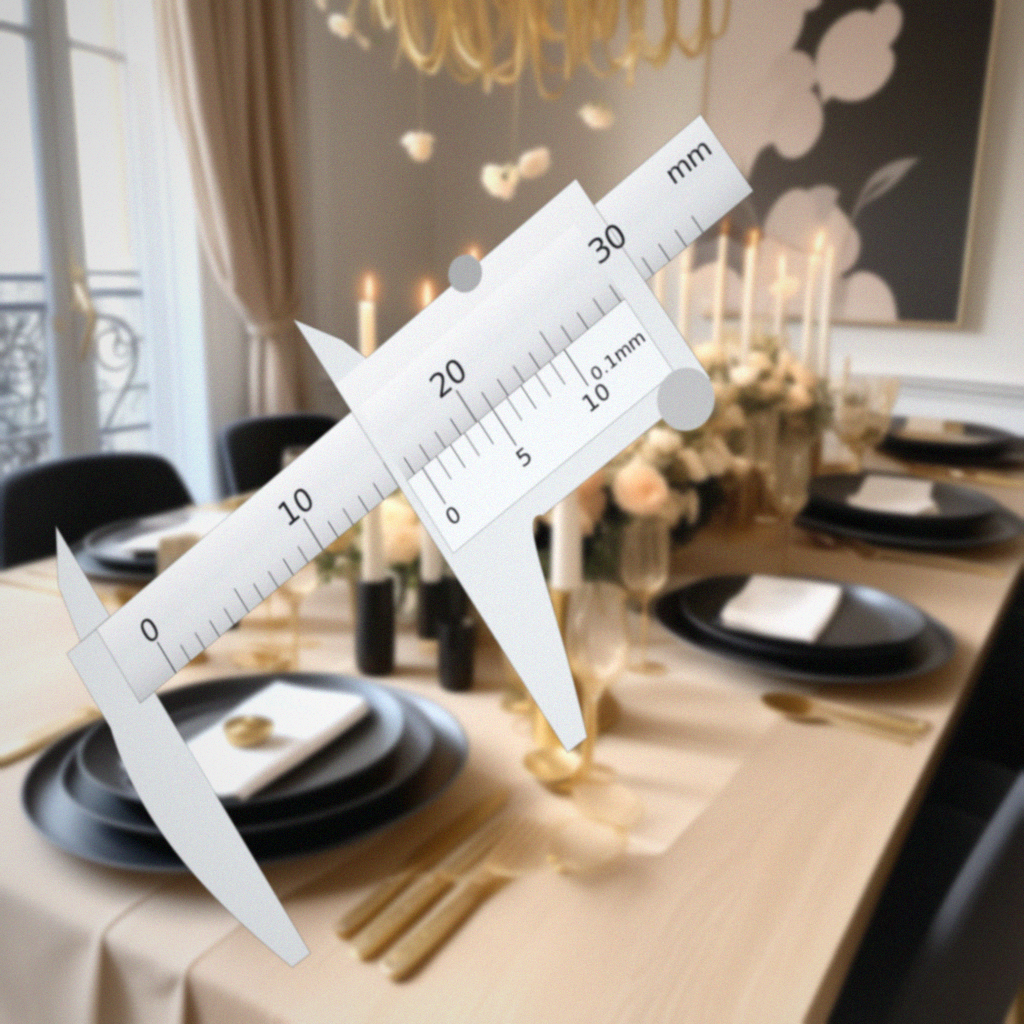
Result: 16.5
